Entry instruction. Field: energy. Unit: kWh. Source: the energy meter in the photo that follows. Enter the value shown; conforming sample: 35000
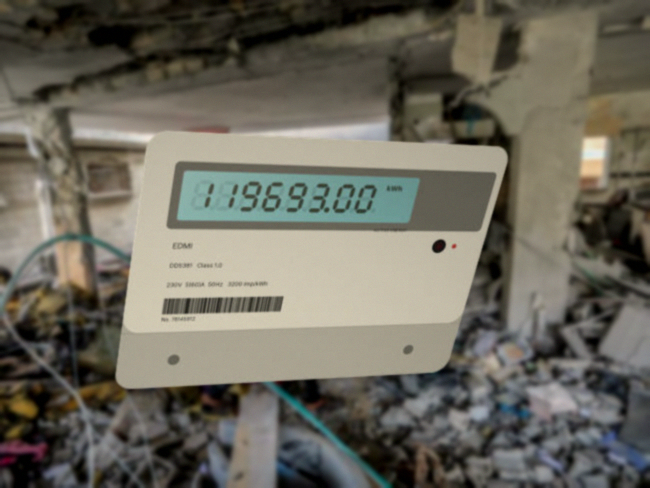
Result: 119693.00
